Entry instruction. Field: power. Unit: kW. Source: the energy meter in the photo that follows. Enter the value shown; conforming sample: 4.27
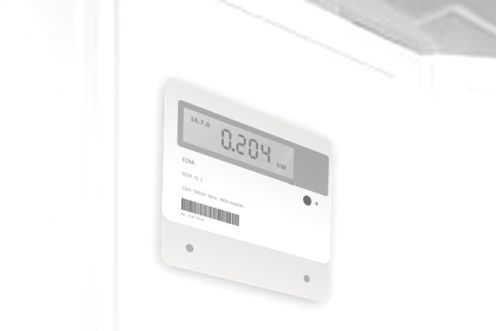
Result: 0.204
